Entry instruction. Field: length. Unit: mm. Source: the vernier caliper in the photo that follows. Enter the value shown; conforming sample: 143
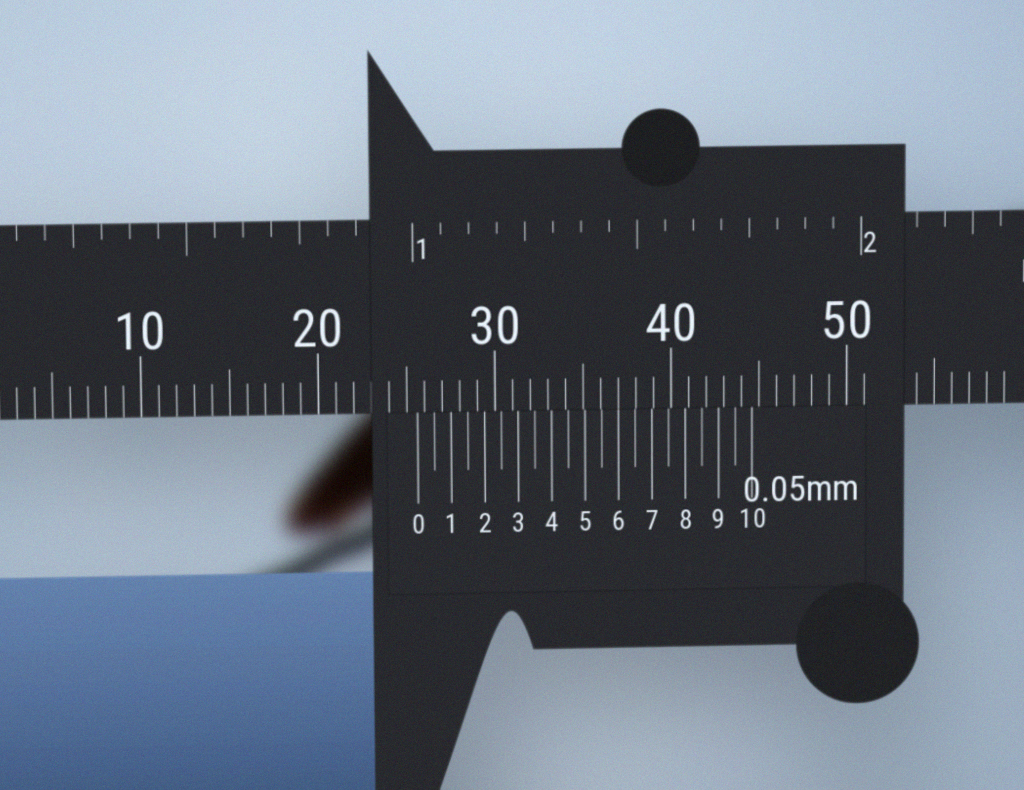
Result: 25.6
